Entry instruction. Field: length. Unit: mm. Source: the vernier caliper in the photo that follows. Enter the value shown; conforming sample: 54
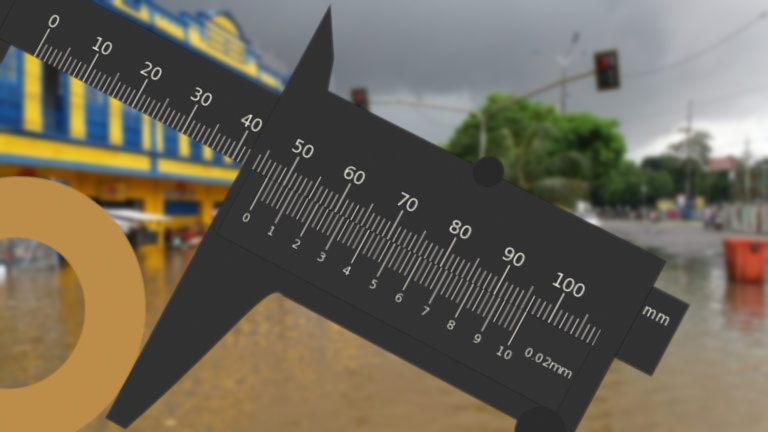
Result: 47.0
